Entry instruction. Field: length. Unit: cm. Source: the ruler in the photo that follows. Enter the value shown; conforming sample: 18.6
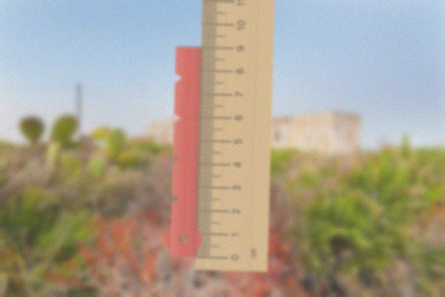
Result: 9
